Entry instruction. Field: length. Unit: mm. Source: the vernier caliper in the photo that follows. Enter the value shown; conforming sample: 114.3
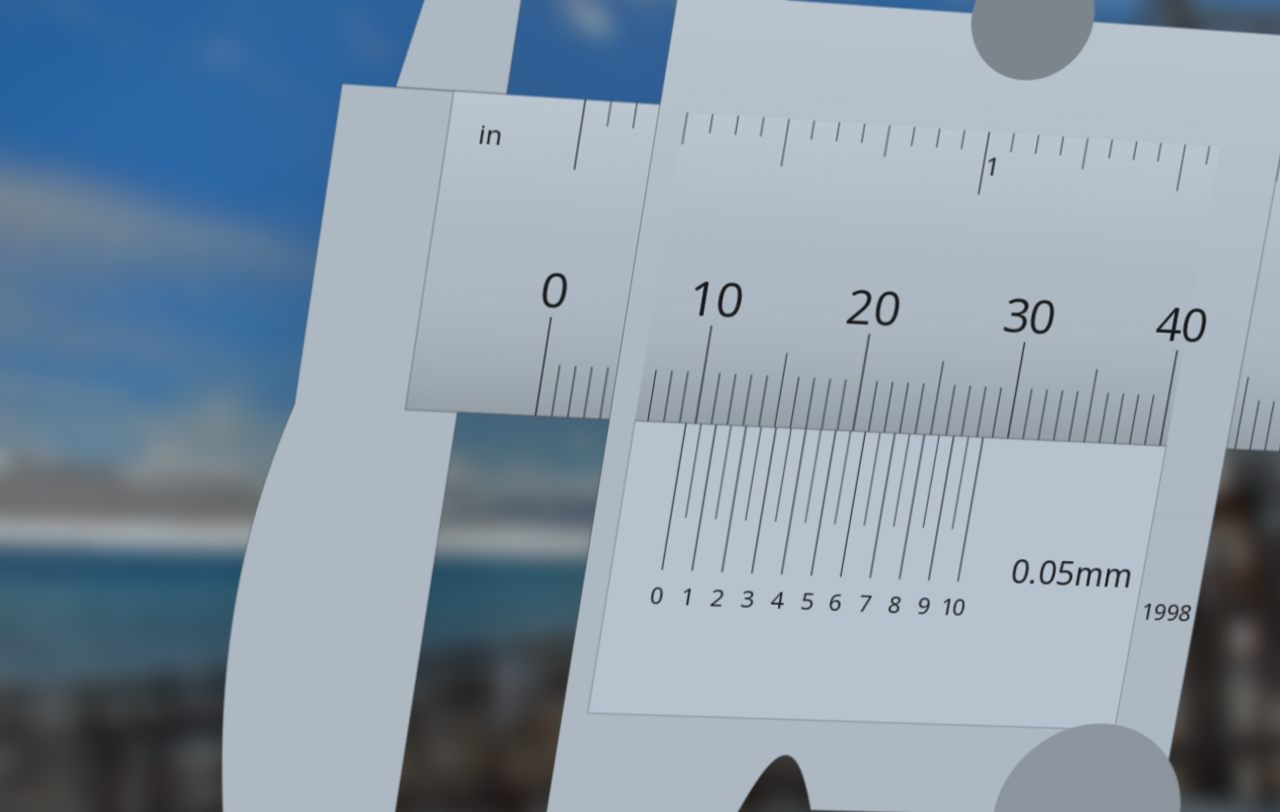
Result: 9.4
